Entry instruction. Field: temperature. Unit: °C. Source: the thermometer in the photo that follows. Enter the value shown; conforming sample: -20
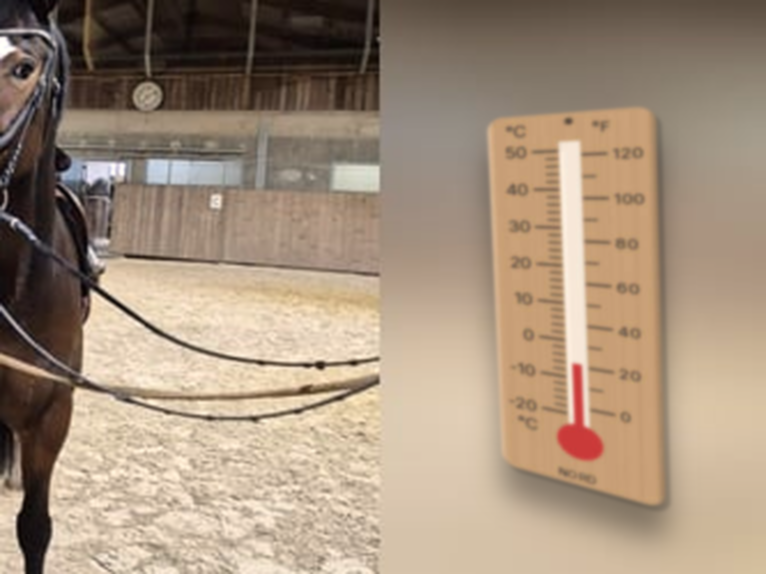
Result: -6
